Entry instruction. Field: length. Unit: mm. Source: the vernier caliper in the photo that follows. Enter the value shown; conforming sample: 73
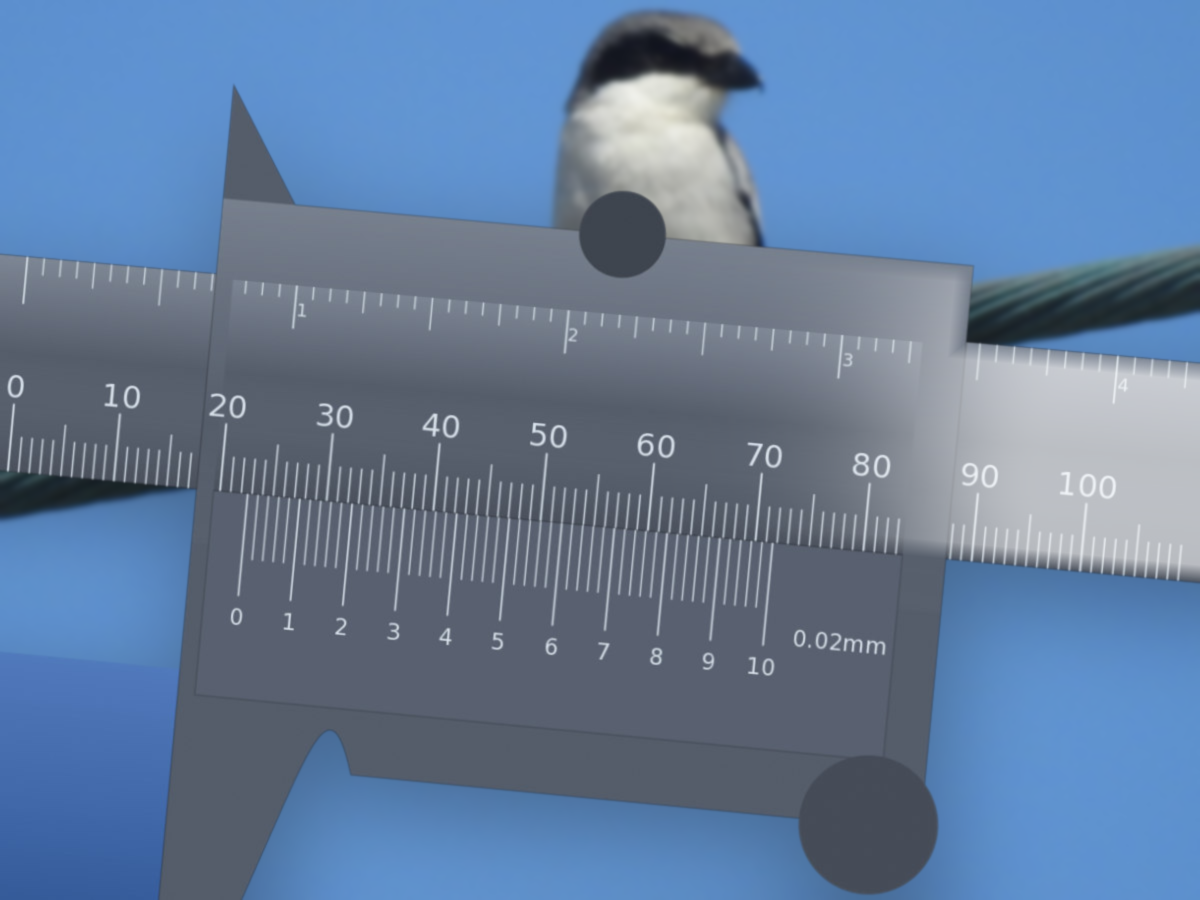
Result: 22.6
